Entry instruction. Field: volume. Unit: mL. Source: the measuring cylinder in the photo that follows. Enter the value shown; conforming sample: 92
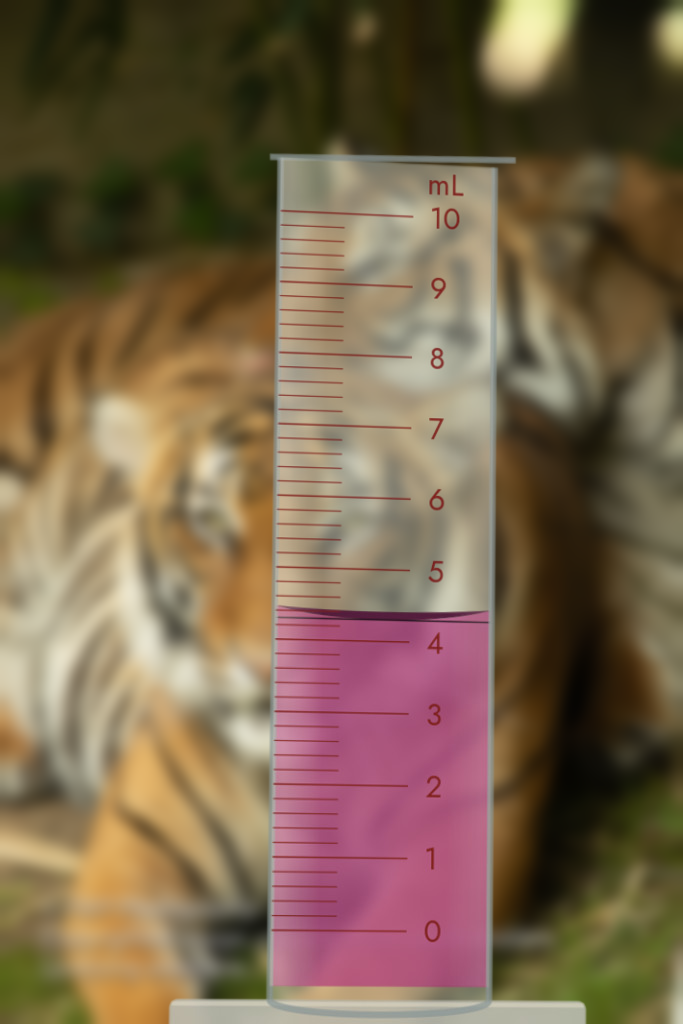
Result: 4.3
